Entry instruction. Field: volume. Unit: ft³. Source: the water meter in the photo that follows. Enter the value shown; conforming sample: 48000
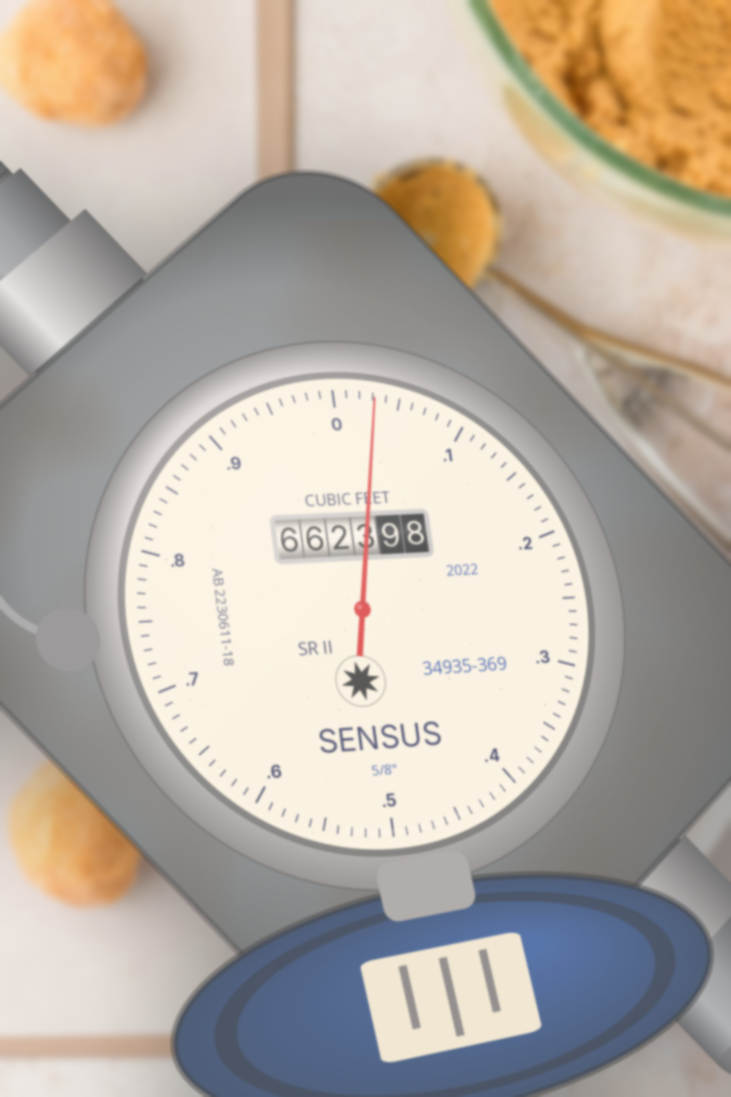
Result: 662398.03
